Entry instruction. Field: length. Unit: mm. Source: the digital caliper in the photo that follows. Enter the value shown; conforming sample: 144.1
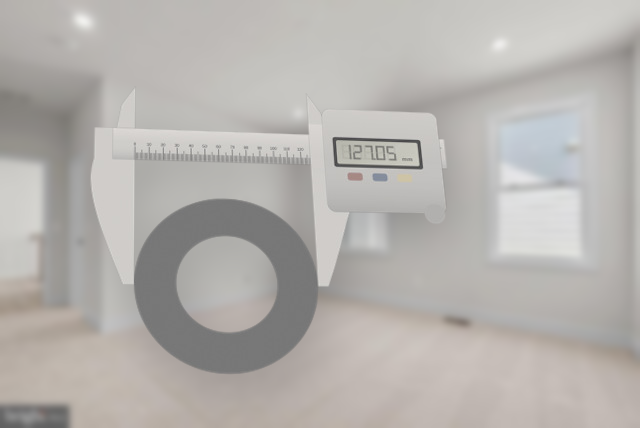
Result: 127.05
